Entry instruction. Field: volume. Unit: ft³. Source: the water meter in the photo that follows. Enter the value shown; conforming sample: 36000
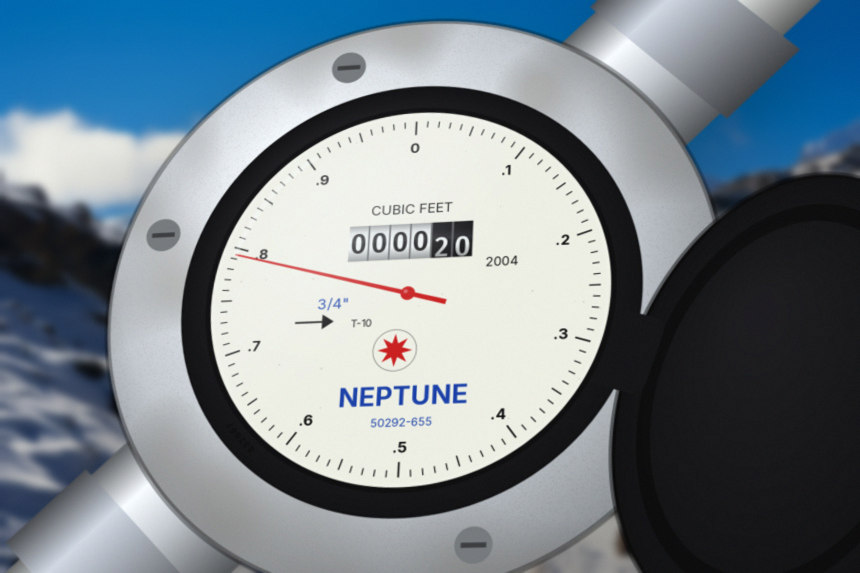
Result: 19.79
